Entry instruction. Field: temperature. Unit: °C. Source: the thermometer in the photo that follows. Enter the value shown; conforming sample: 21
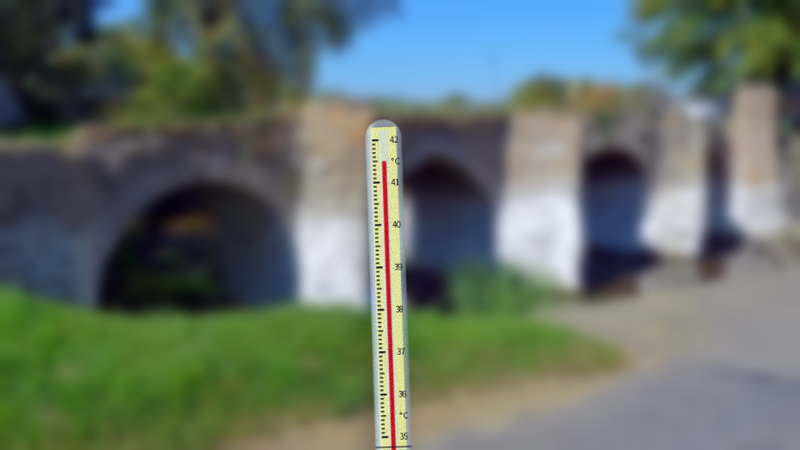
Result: 41.5
